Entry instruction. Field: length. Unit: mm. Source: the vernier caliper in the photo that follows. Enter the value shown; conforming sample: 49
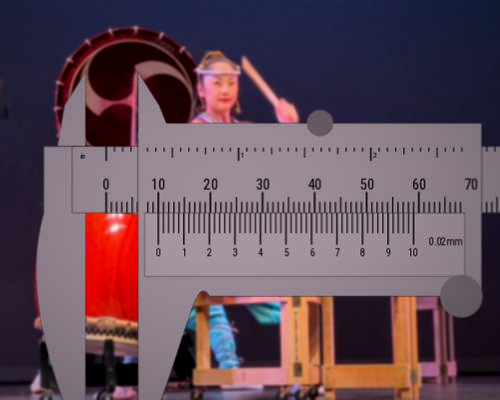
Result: 10.0
